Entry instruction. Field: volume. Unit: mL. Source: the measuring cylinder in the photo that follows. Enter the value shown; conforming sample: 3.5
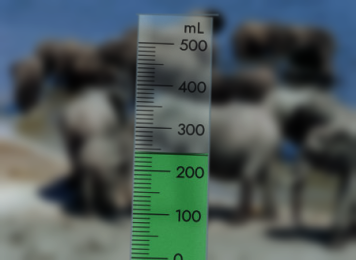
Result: 240
